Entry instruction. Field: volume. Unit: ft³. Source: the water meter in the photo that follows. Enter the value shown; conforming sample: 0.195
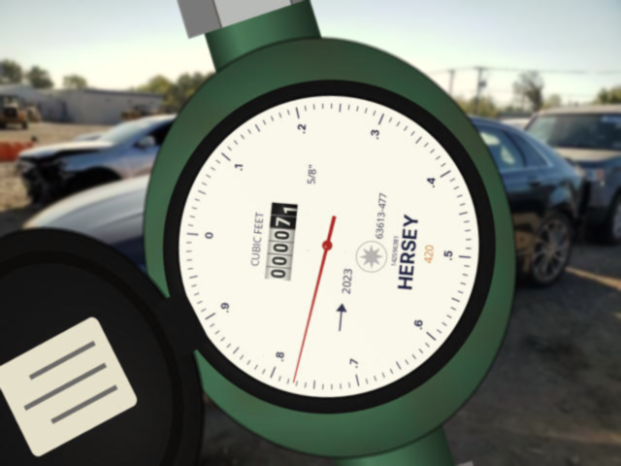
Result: 70.77
